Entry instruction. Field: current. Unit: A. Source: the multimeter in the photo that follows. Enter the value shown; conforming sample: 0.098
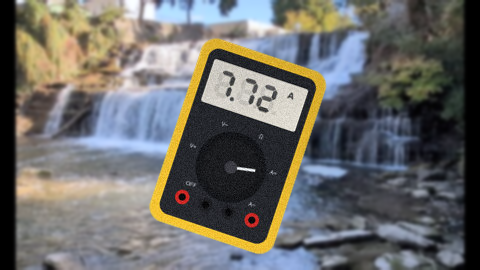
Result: 7.72
